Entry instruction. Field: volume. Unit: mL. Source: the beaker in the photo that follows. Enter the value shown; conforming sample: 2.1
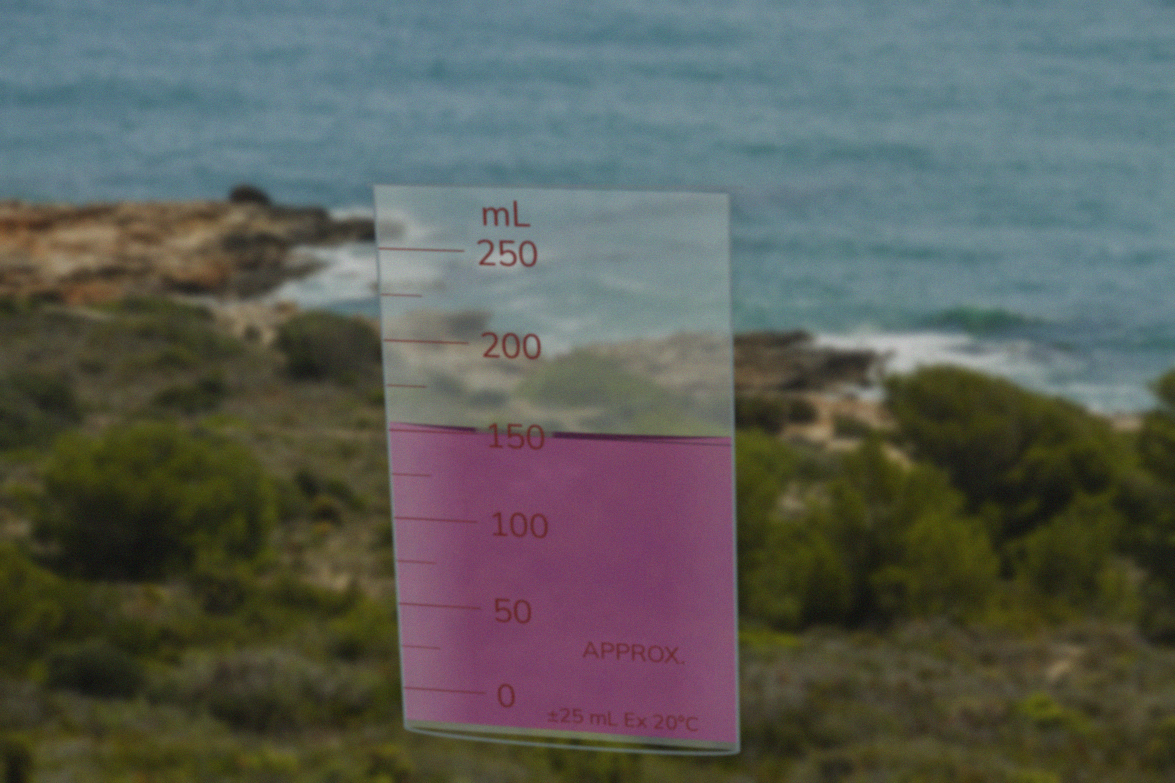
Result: 150
